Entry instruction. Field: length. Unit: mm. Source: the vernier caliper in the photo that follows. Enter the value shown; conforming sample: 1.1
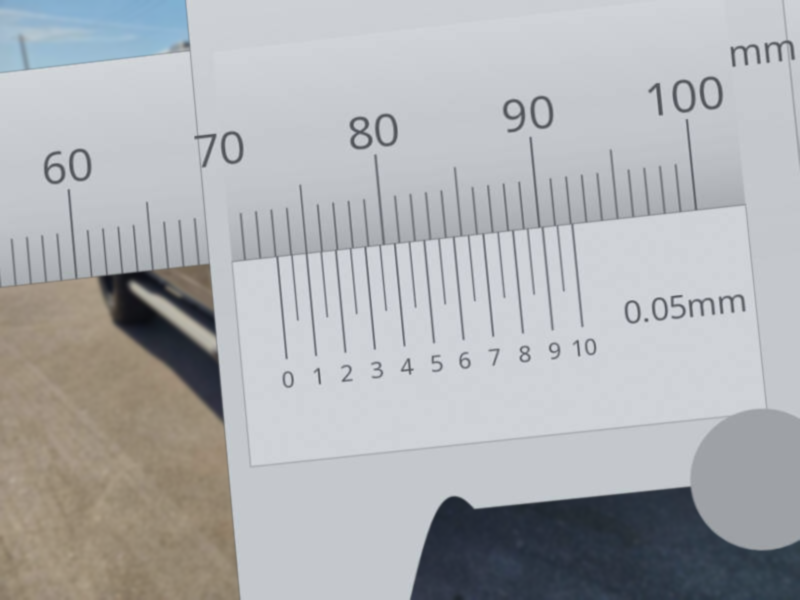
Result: 73.1
